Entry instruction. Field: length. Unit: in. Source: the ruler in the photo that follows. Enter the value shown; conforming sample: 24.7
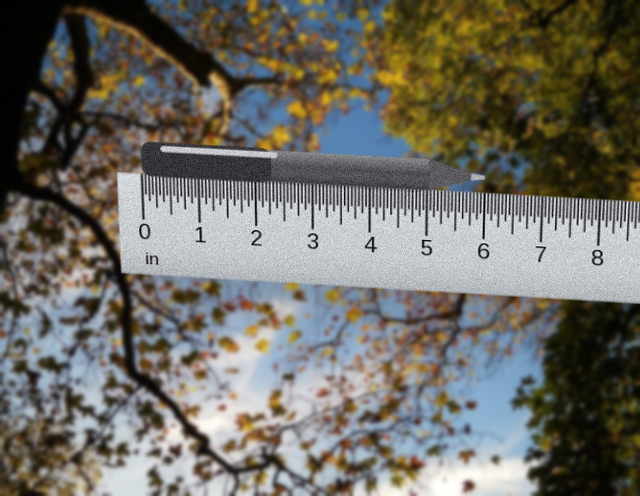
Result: 6
